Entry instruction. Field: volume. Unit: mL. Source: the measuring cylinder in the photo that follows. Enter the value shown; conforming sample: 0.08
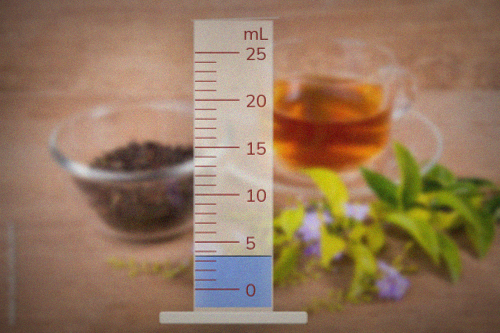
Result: 3.5
